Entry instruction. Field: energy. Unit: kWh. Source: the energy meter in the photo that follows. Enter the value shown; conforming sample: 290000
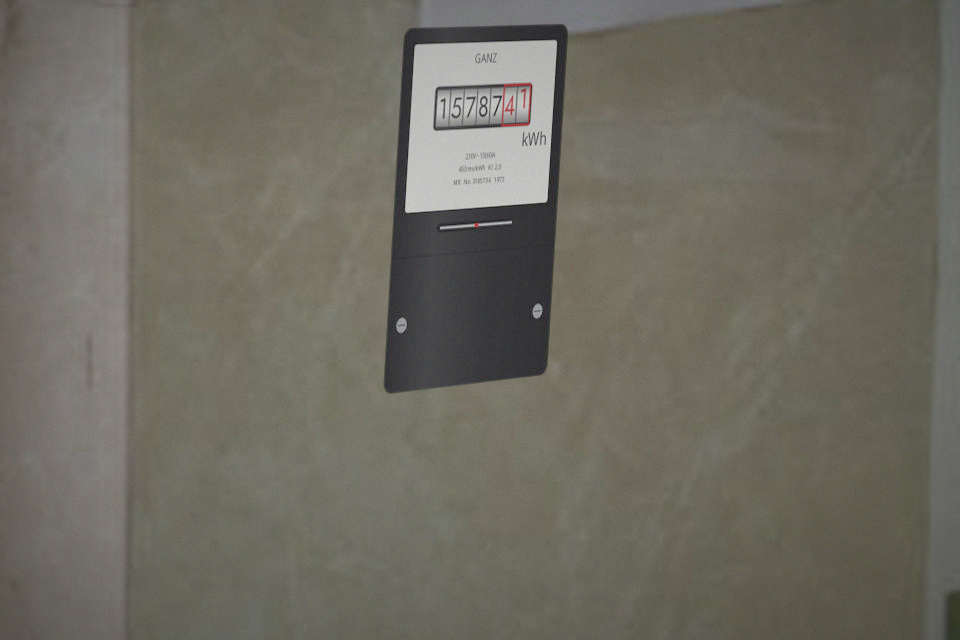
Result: 15787.41
